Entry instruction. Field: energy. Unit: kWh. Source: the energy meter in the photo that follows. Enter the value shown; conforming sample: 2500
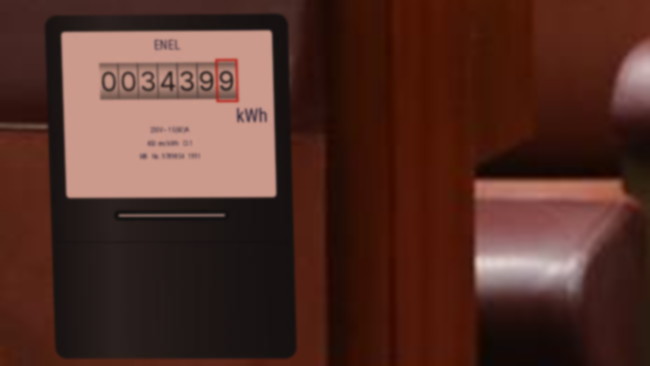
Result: 3439.9
